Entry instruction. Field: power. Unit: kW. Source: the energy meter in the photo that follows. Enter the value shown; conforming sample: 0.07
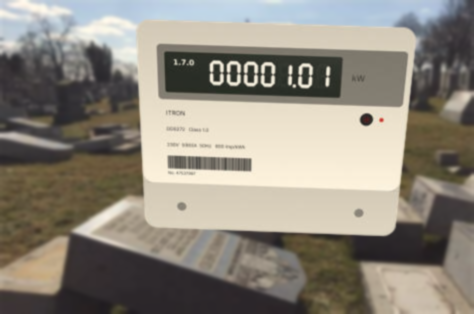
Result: 1.01
